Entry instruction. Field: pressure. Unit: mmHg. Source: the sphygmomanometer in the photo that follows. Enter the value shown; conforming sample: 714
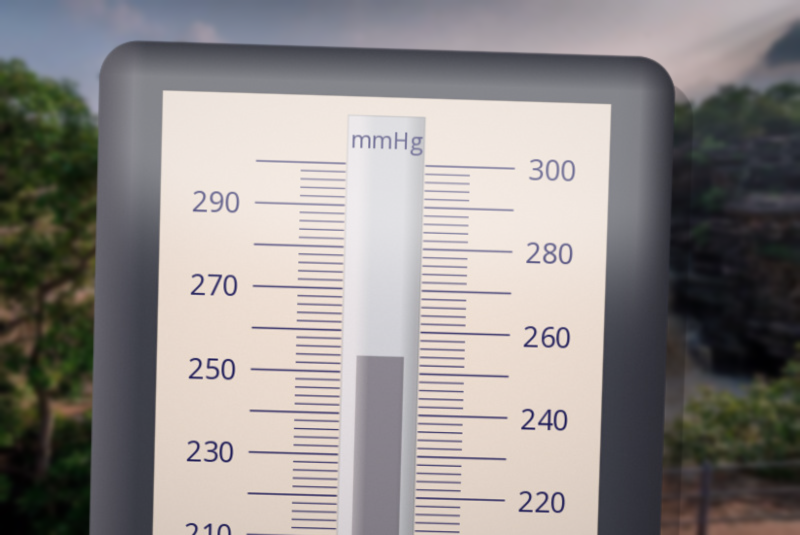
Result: 254
